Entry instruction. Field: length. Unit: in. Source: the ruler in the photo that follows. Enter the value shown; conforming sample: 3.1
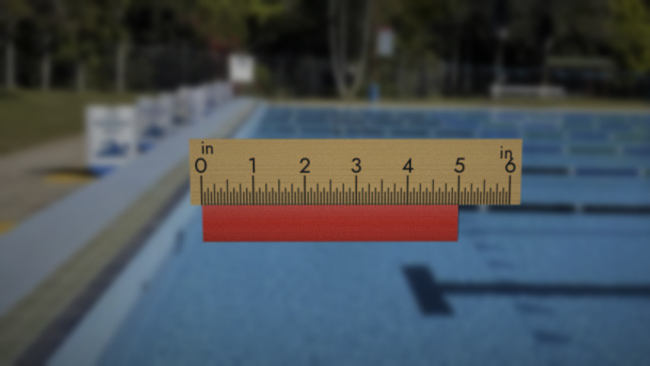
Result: 5
